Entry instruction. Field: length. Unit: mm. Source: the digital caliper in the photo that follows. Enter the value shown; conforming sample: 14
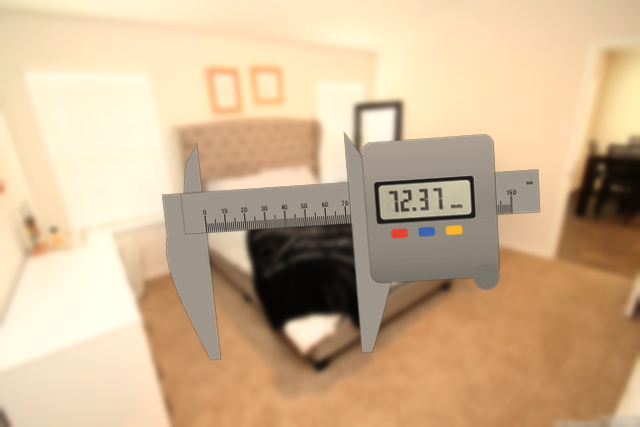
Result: 72.37
